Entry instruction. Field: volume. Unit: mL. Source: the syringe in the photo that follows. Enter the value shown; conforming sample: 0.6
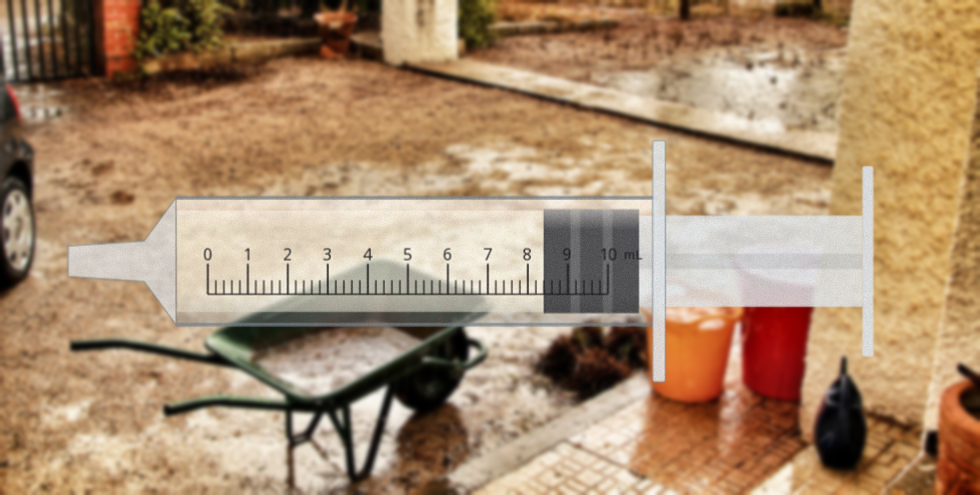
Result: 8.4
